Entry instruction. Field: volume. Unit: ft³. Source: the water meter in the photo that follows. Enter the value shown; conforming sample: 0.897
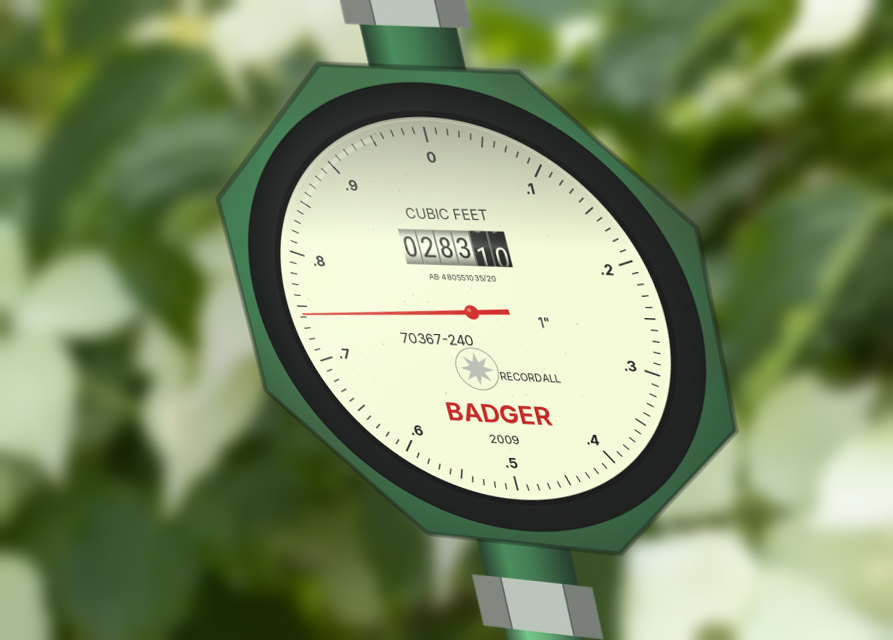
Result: 28309.74
